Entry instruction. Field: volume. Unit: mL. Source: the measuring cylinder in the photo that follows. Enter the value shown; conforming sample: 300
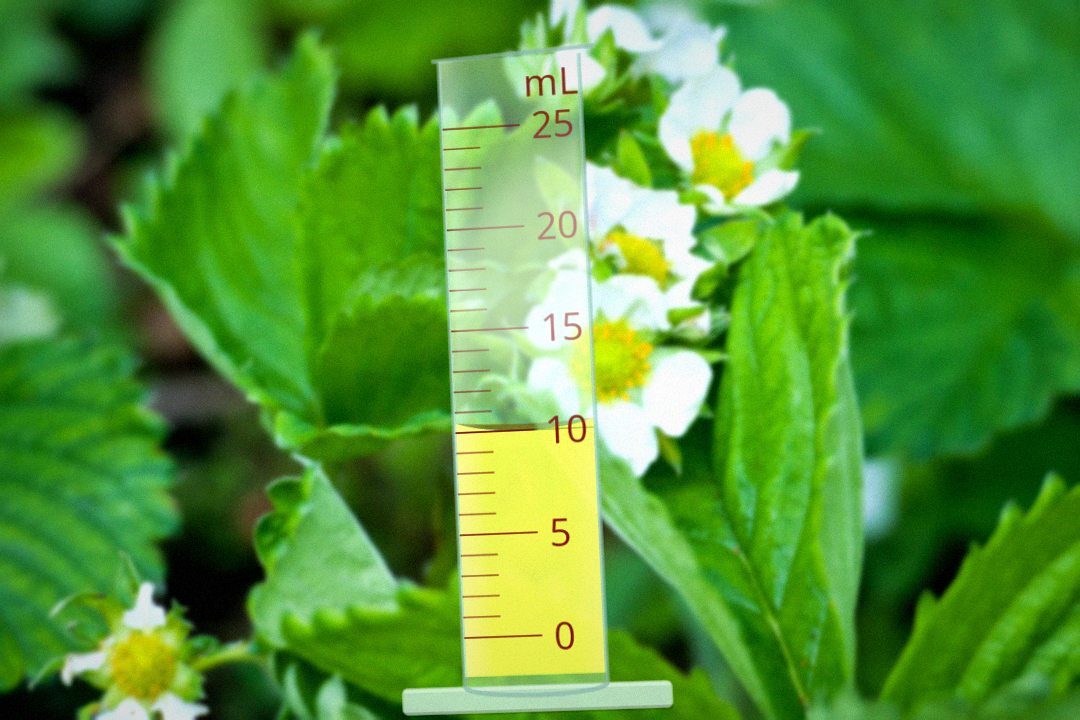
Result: 10
